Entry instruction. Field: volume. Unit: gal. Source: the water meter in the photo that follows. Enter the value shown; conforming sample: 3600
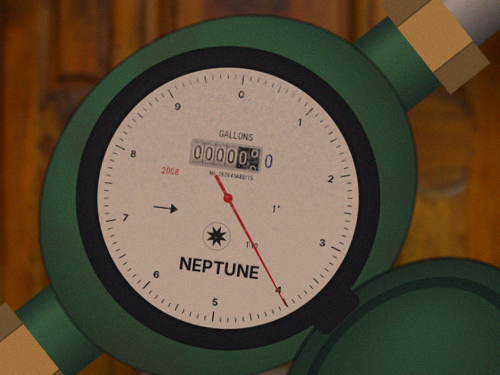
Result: 84.0
